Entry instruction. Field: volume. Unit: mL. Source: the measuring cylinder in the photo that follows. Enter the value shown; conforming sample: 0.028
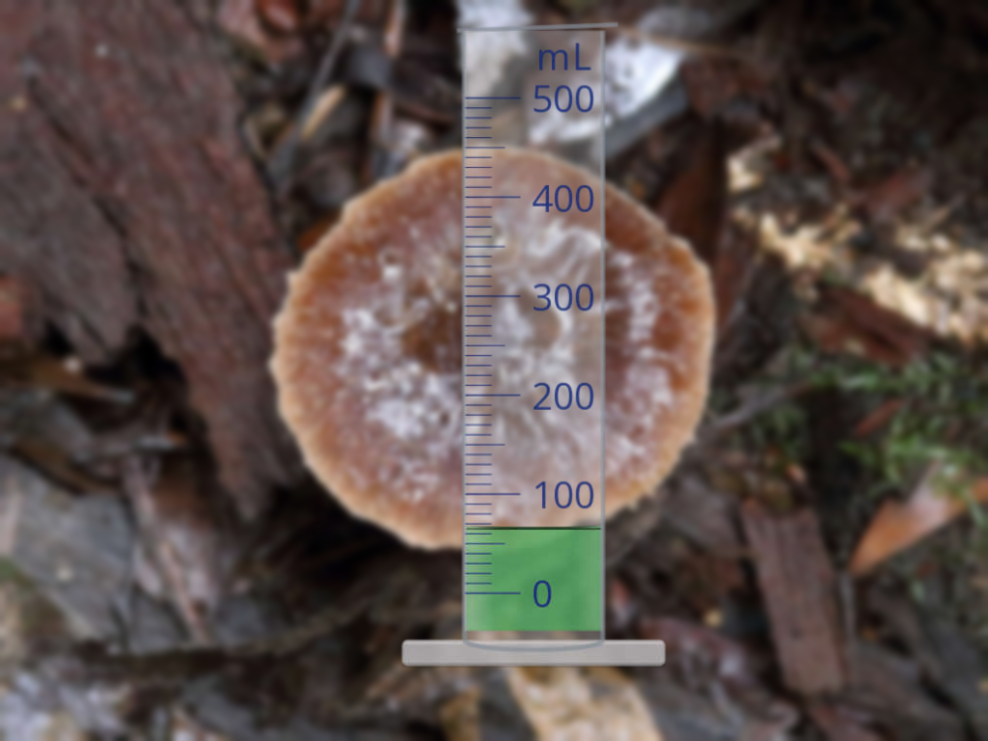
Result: 65
